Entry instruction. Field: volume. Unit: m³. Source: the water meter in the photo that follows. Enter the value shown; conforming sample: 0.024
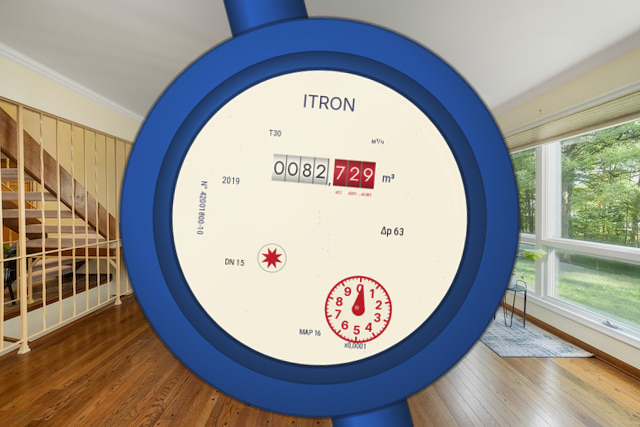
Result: 82.7290
